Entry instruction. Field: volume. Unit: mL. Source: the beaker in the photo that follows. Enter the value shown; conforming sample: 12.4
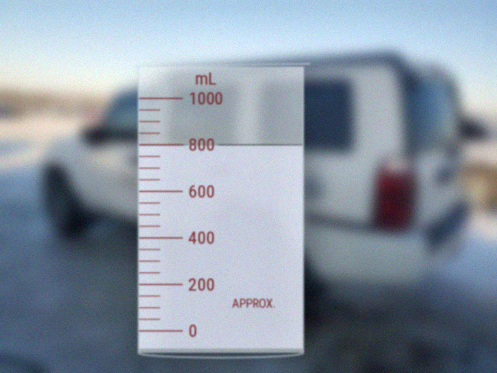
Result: 800
